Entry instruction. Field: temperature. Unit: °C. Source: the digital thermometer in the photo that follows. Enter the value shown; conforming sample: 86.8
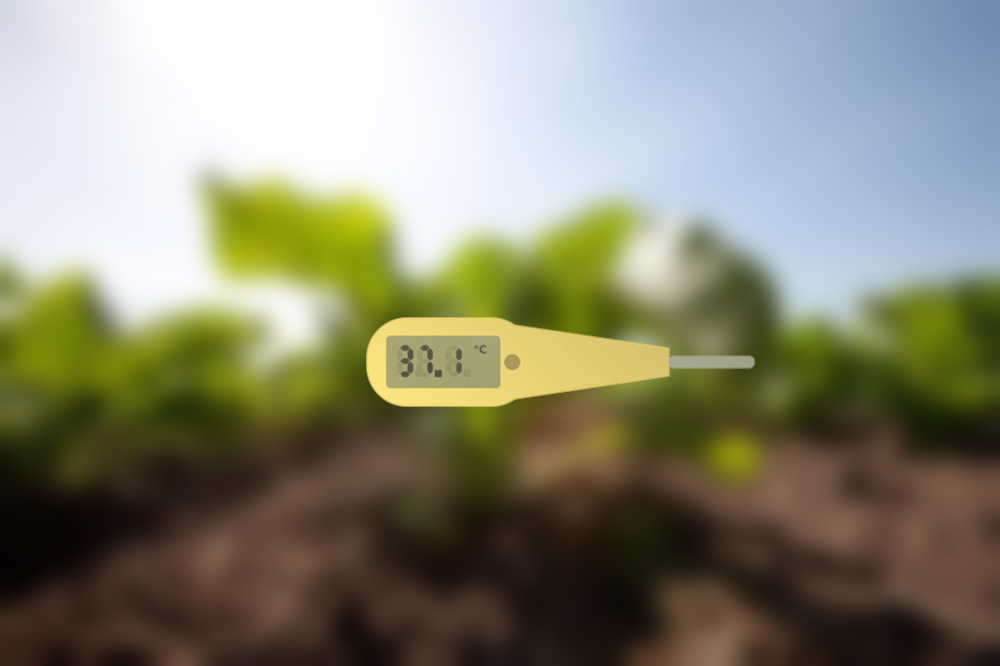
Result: 37.1
